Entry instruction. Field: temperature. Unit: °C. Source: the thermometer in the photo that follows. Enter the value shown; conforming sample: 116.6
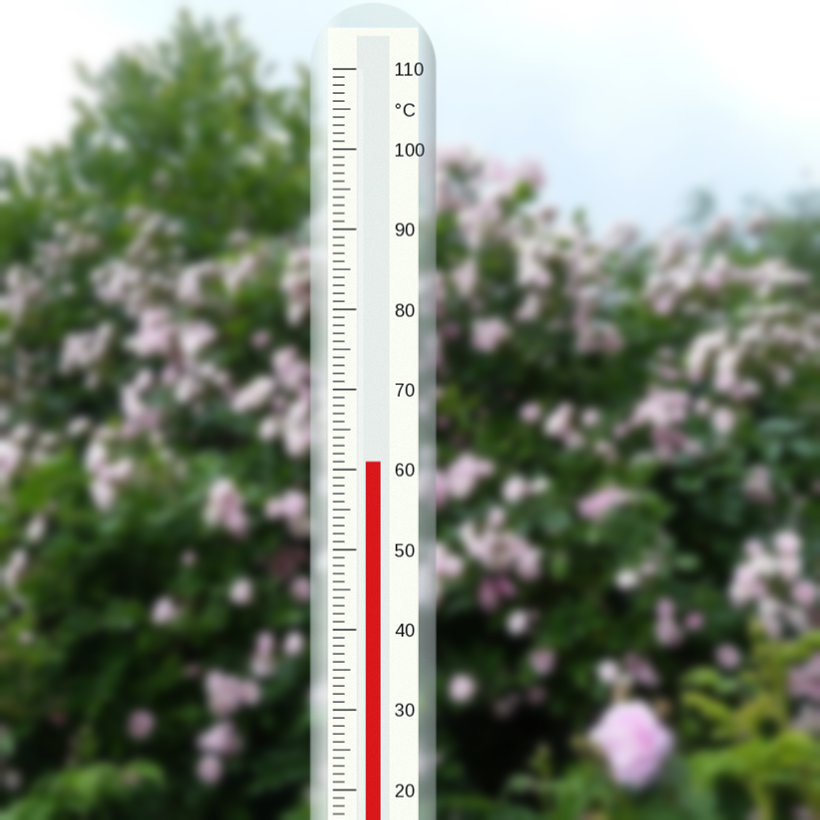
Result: 61
